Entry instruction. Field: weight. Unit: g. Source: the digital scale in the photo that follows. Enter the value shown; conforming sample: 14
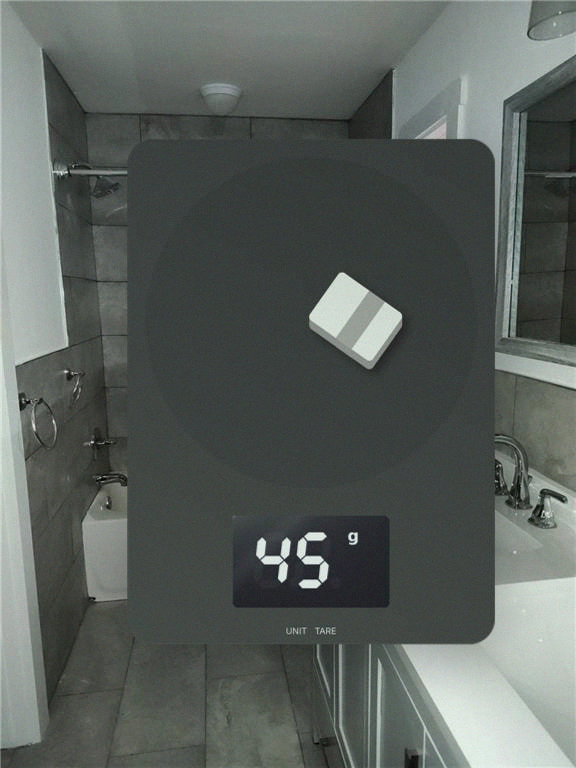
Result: 45
